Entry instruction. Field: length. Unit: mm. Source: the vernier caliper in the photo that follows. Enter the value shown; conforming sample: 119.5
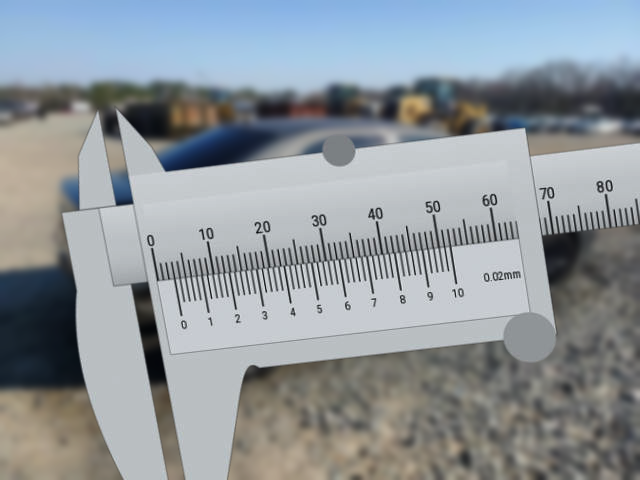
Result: 3.0
